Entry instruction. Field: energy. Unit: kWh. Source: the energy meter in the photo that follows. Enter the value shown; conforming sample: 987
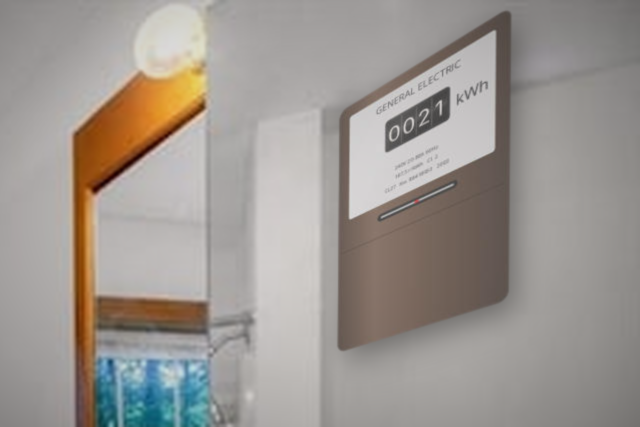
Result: 21
